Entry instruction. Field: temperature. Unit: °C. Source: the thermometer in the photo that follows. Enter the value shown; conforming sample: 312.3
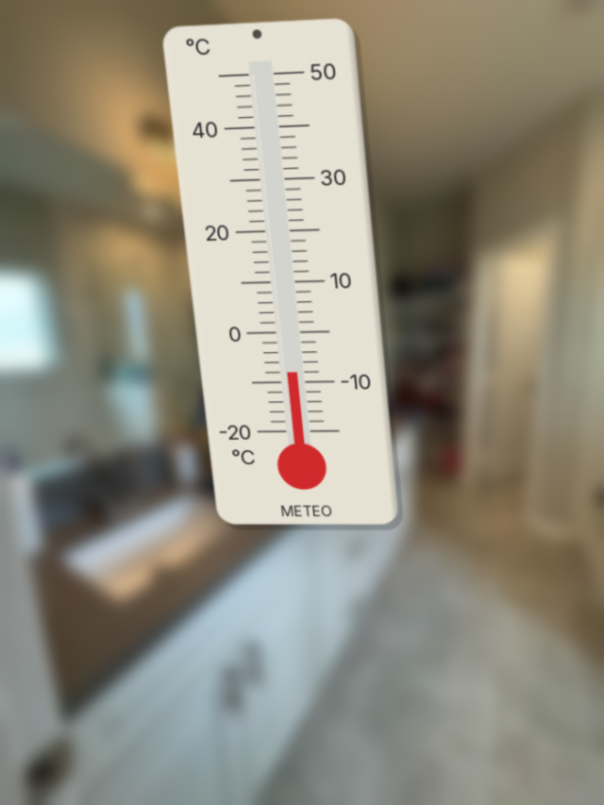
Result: -8
